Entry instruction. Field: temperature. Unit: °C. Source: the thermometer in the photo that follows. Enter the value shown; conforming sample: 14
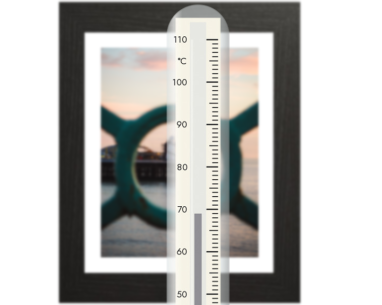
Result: 69
